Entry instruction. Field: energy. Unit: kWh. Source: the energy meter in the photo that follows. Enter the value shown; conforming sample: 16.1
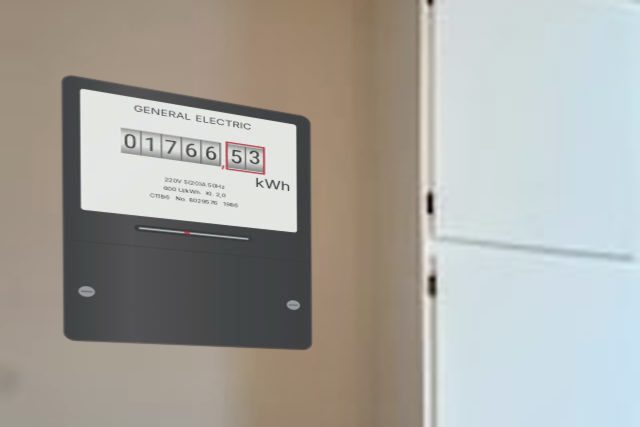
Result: 1766.53
